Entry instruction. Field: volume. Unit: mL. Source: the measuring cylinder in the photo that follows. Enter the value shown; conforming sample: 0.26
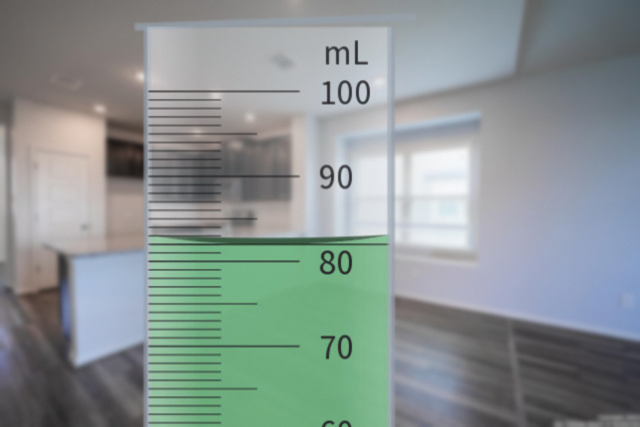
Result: 82
